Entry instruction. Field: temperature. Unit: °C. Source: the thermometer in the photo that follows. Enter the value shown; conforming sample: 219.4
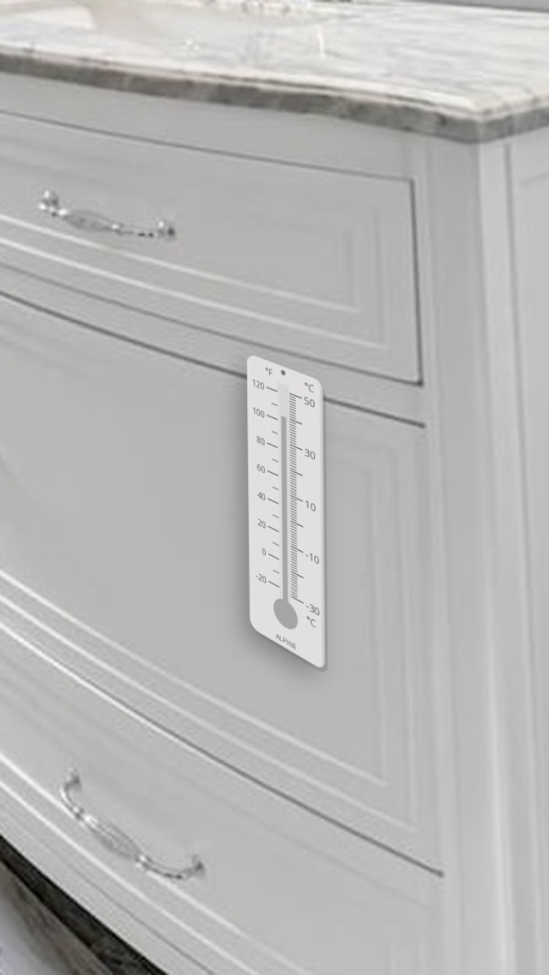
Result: 40
